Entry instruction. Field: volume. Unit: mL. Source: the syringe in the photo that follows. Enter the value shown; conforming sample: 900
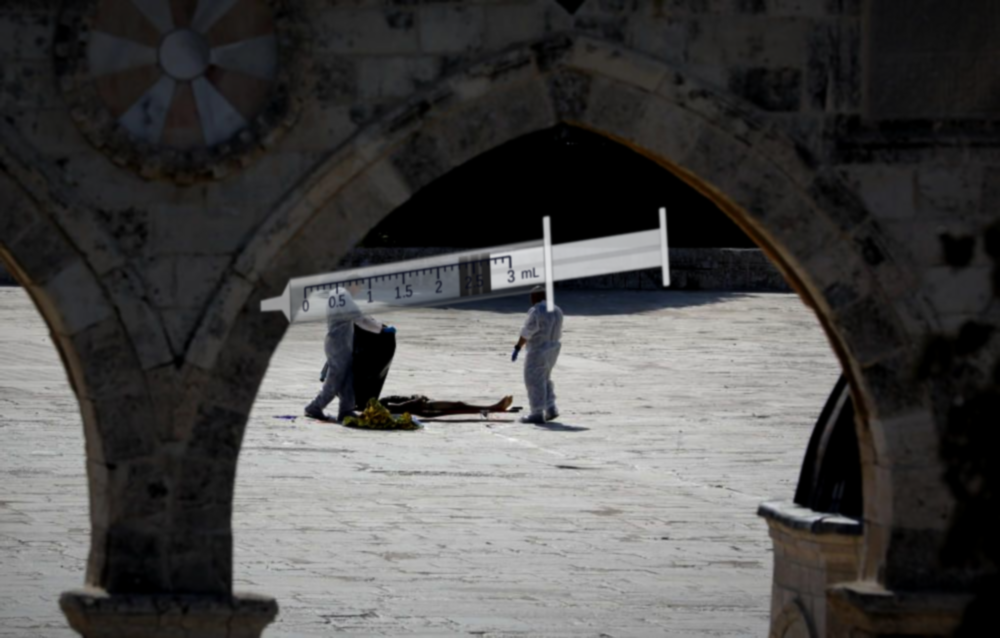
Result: 2.3
